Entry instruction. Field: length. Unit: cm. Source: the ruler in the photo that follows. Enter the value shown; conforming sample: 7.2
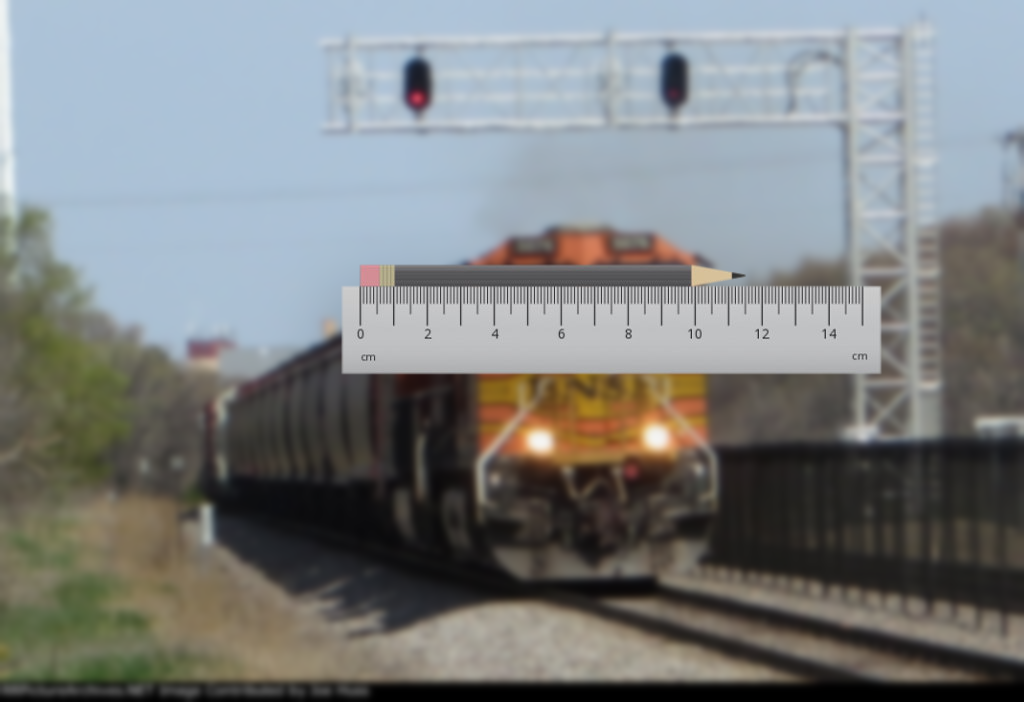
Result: 11.5
